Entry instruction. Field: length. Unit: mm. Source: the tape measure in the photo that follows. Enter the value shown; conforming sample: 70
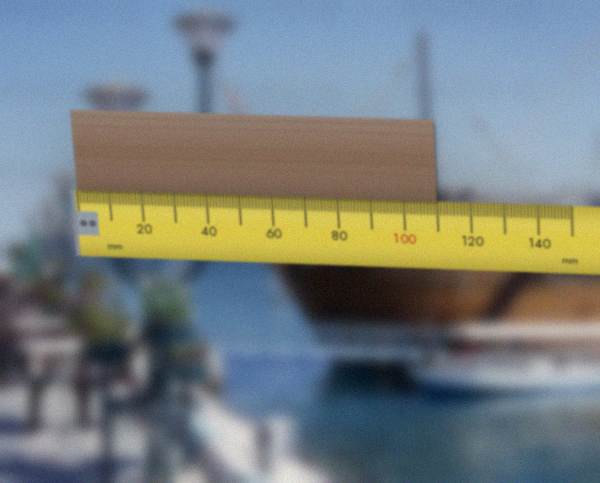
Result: 110
